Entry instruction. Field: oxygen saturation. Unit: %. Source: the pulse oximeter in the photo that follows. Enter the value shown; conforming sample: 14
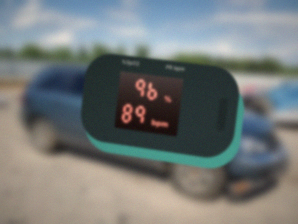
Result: 96
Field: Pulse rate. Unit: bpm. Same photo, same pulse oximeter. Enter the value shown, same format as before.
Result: 89
